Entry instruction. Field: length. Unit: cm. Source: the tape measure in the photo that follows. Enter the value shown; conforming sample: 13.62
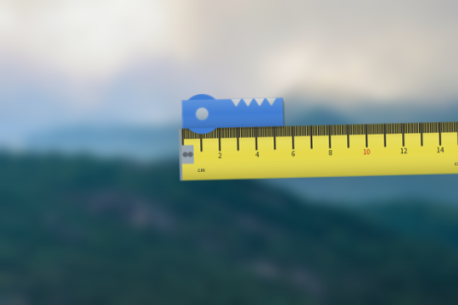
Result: 5.5
